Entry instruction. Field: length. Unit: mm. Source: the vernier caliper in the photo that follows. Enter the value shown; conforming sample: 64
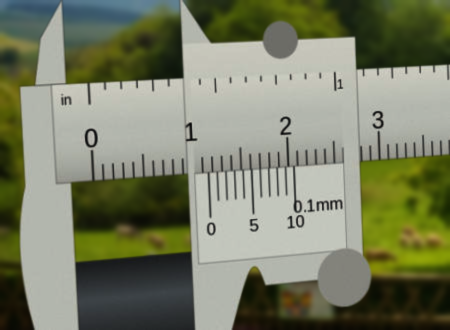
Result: 11.6
